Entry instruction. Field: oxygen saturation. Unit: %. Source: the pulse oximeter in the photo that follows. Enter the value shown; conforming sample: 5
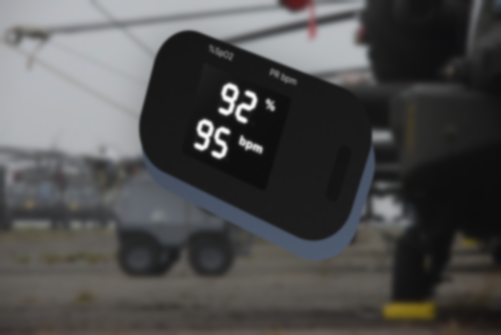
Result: 92
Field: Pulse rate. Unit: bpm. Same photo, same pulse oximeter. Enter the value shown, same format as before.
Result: 95
